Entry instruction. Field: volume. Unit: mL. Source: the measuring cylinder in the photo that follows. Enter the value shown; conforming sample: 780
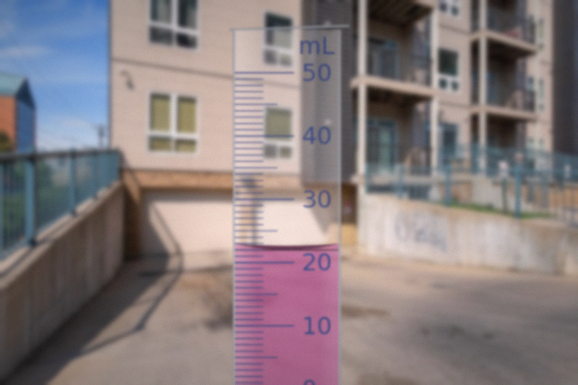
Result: 22
